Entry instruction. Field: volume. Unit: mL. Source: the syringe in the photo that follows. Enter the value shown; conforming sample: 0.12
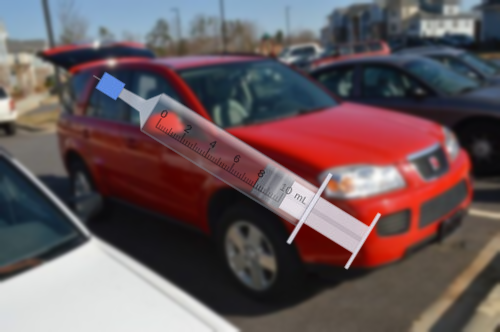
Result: 8
